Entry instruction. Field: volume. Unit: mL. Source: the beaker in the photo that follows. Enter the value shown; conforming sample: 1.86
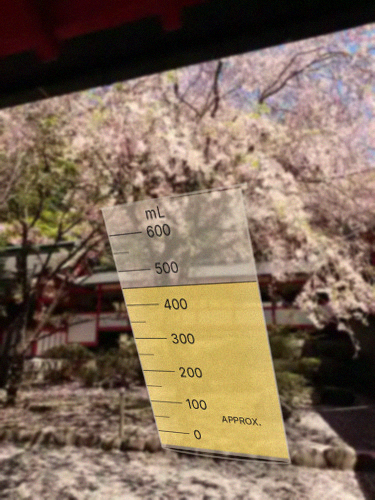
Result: 450
